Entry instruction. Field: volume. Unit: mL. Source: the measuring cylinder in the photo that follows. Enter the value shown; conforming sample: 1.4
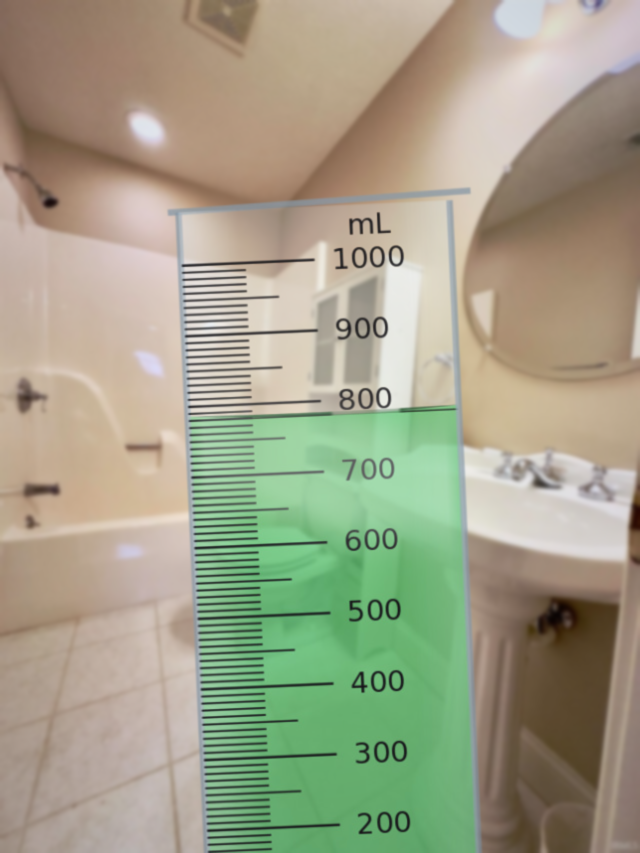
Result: 780
